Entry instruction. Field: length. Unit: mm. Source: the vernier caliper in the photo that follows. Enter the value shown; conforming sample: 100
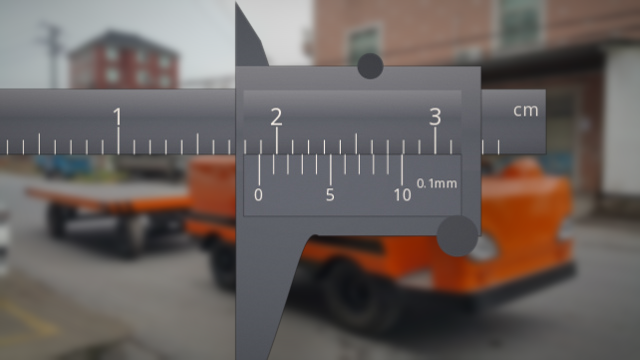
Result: 18.9
